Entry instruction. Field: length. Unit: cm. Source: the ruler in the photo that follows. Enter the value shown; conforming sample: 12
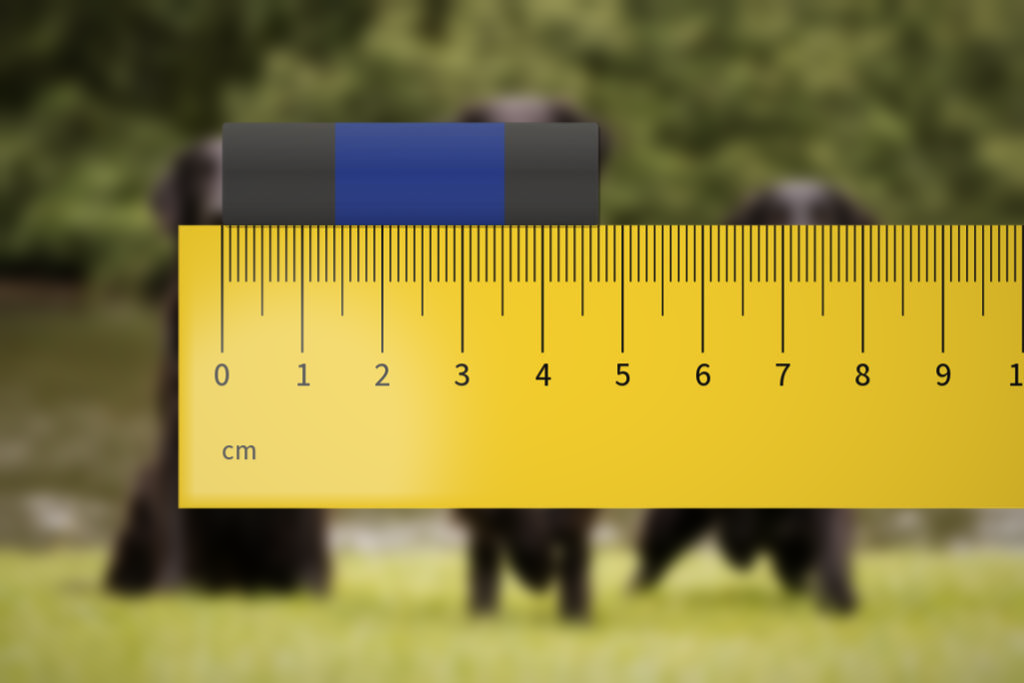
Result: 4.7
